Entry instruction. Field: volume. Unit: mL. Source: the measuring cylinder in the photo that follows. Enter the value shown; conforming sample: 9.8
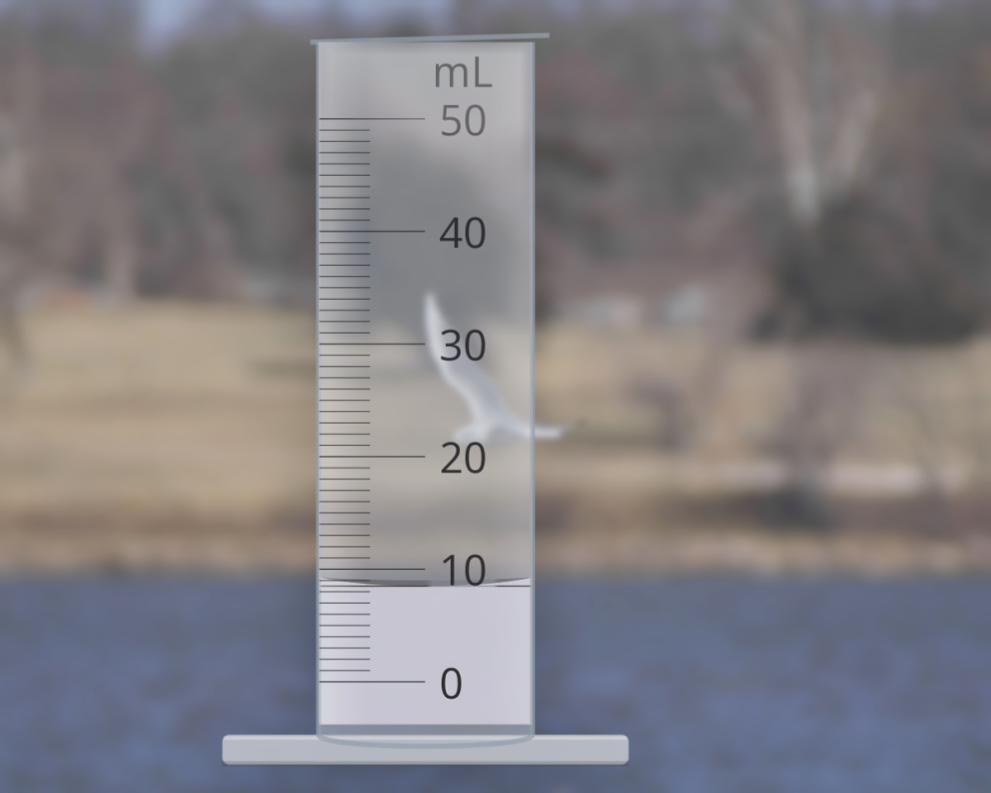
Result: 8.5
